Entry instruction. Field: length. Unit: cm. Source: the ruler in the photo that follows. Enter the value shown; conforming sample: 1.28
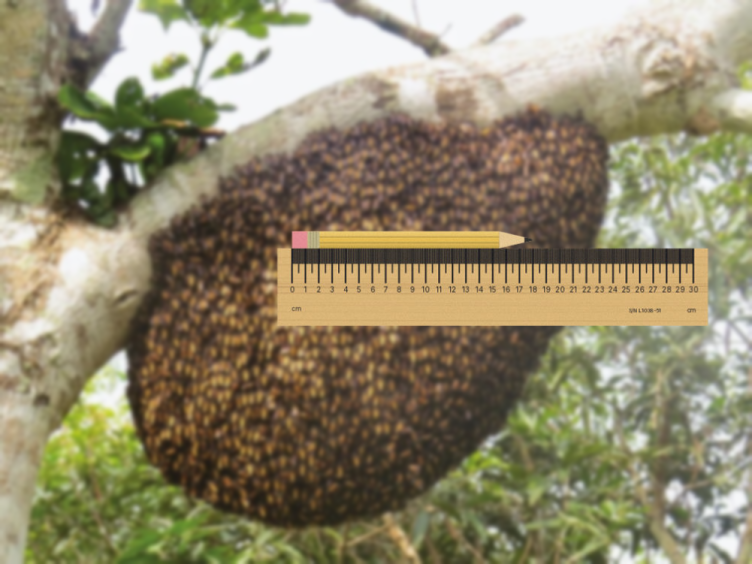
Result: 18
